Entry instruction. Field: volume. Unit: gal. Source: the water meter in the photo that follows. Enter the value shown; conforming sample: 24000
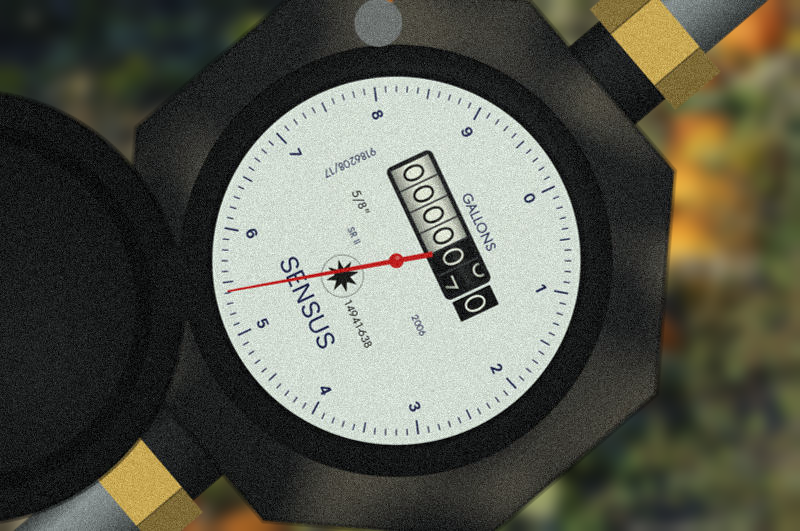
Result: 65.4
